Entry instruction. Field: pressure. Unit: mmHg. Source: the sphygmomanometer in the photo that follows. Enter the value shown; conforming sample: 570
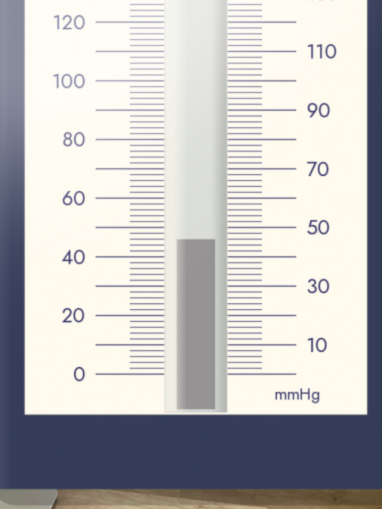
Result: 46
